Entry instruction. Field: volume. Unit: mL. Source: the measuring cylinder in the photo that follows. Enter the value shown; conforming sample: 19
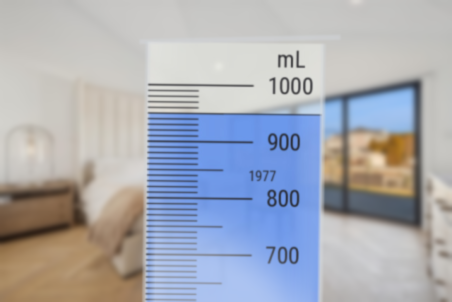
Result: 950
